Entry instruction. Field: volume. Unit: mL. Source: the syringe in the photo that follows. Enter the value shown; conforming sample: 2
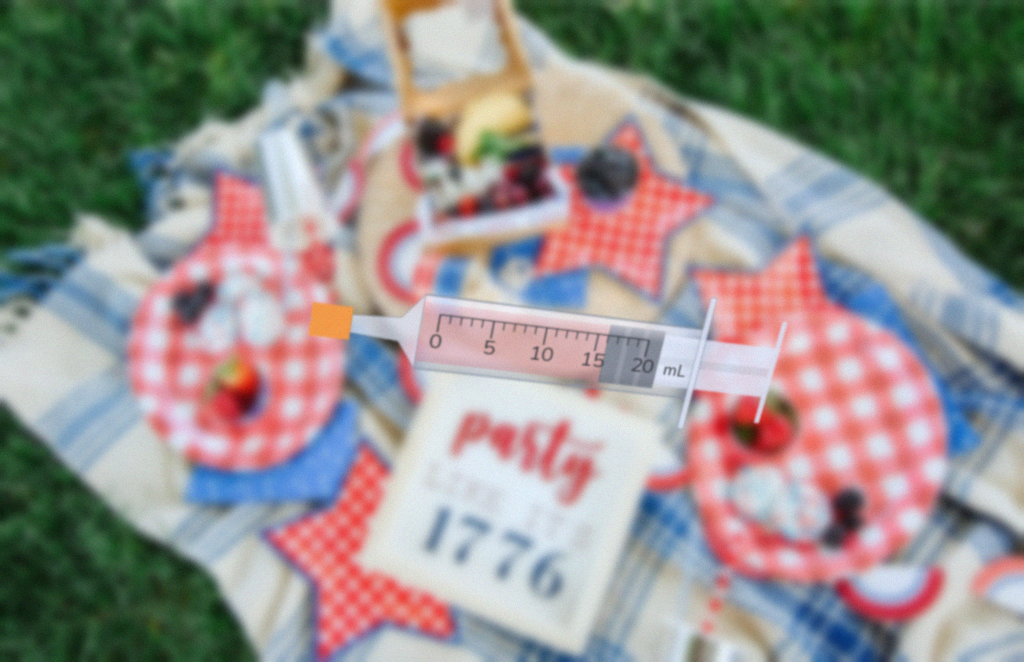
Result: 16
